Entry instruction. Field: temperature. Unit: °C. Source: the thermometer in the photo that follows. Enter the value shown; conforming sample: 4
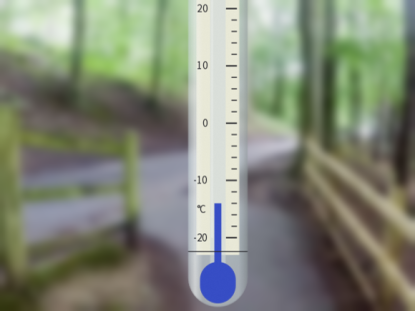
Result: -14
